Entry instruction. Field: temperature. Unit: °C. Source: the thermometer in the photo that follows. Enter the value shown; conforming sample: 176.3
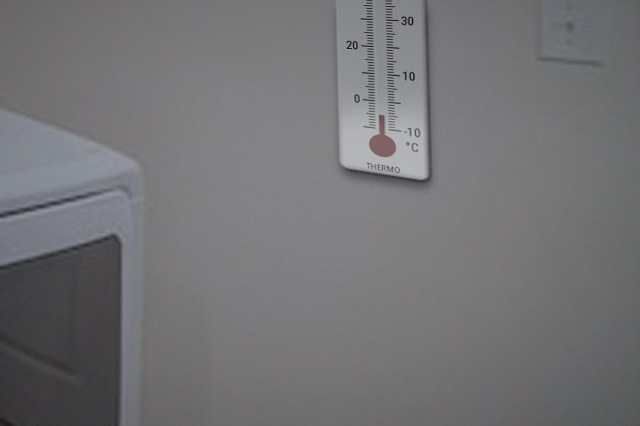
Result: -5
